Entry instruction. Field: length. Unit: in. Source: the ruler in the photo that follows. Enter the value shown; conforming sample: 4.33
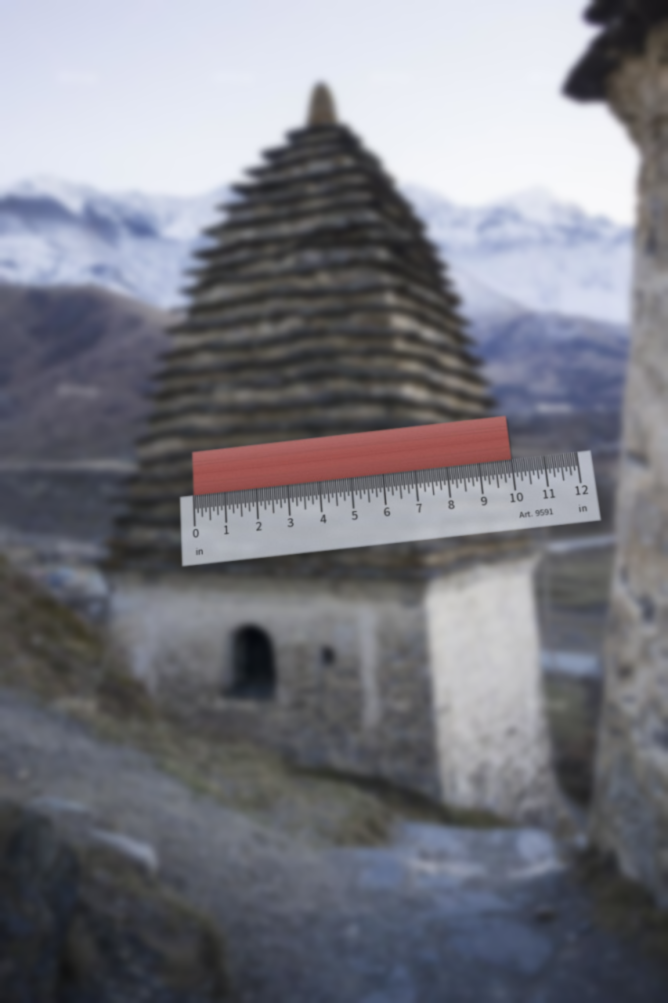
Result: 10
